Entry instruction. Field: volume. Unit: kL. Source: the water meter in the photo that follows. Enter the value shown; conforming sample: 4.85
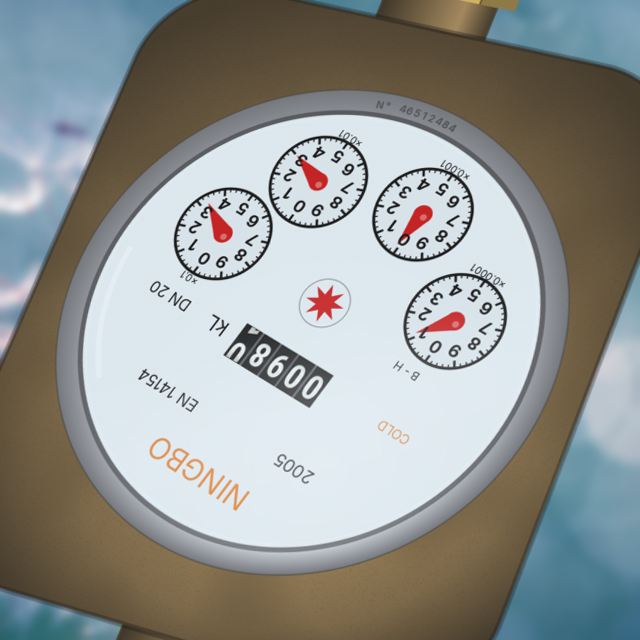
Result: 980.3301
